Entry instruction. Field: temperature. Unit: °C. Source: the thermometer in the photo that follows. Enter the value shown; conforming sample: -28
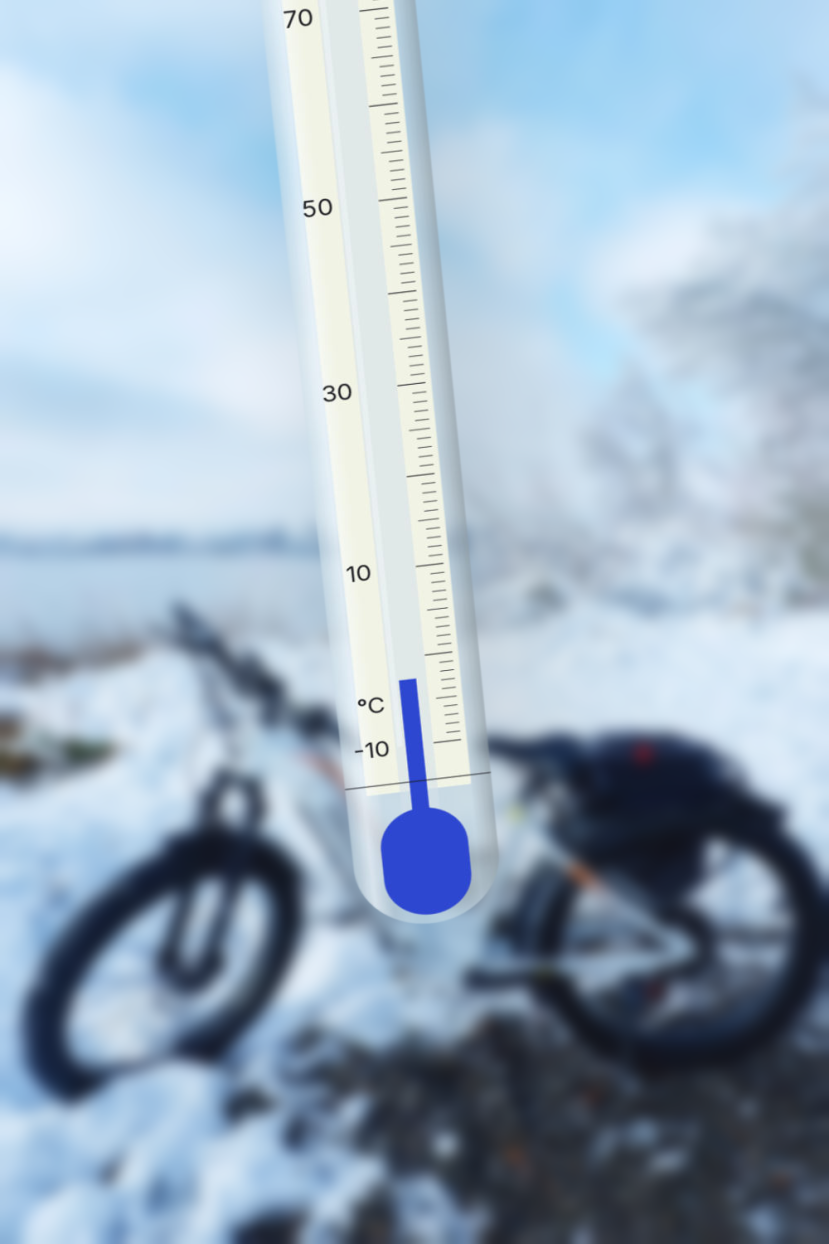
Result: -2.5
